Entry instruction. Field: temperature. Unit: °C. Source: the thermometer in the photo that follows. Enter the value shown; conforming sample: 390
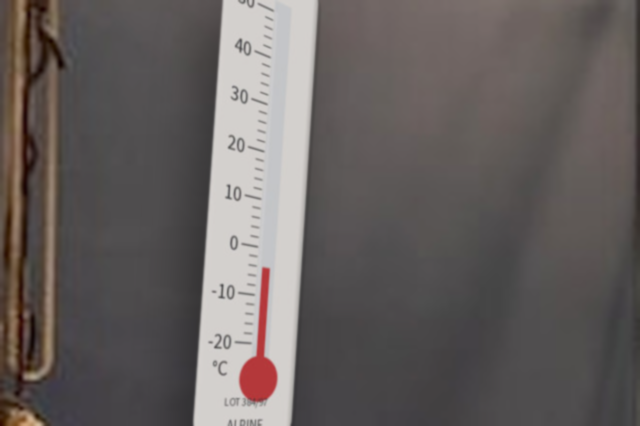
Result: -4
